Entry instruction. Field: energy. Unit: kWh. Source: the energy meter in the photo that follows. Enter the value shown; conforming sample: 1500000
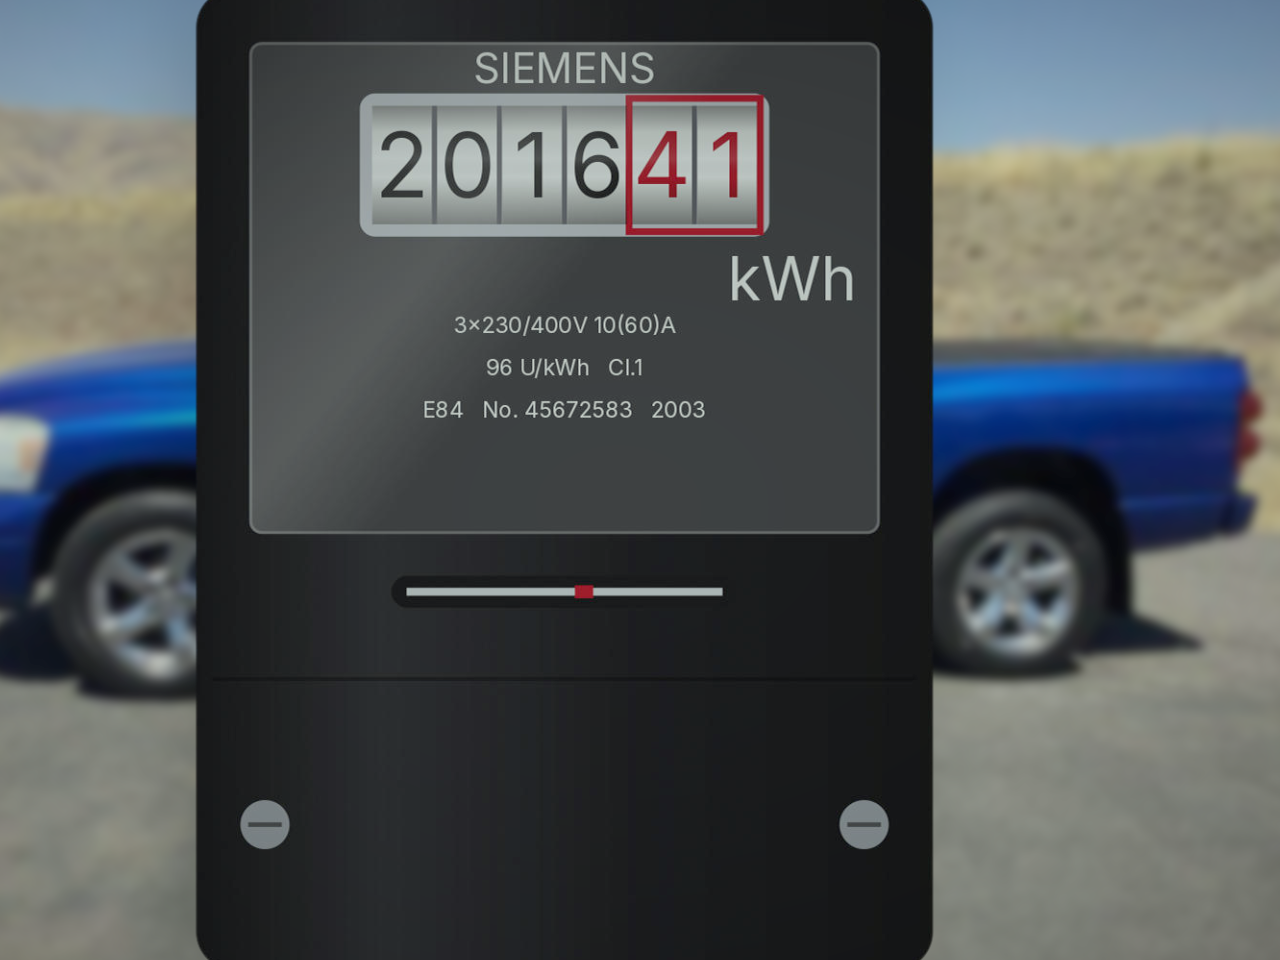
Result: 2016.41
